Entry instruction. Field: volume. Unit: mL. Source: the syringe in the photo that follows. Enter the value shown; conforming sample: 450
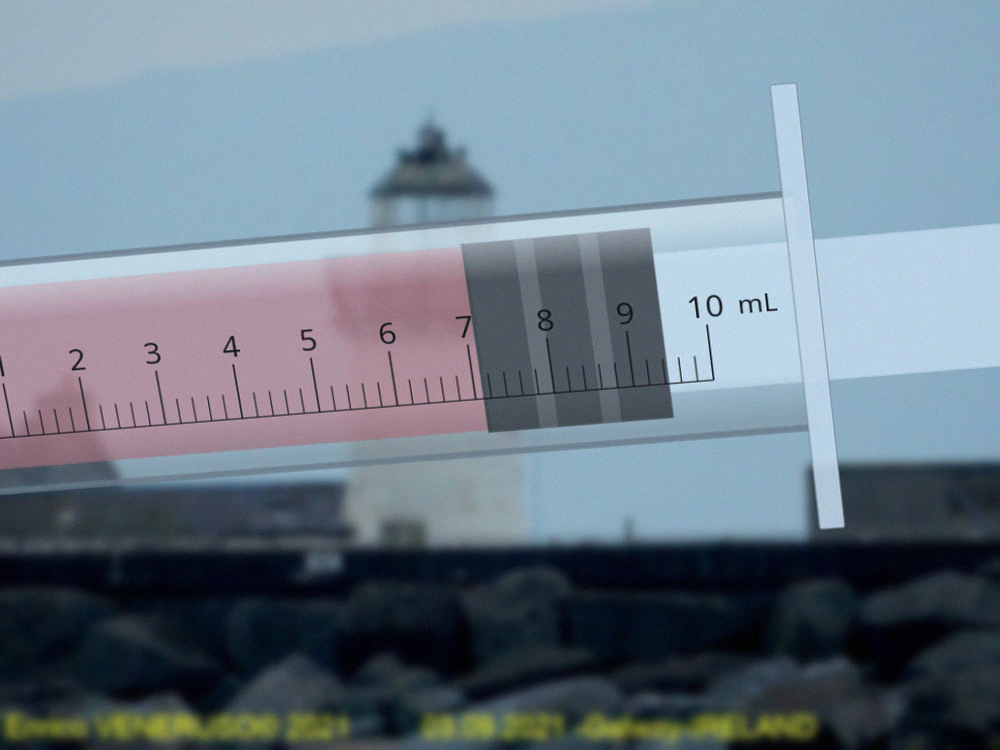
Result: 7.1
